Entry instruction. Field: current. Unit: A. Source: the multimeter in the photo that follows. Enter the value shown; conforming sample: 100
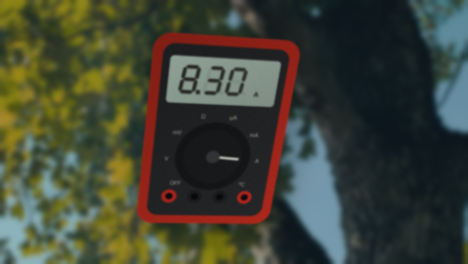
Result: 8.30
